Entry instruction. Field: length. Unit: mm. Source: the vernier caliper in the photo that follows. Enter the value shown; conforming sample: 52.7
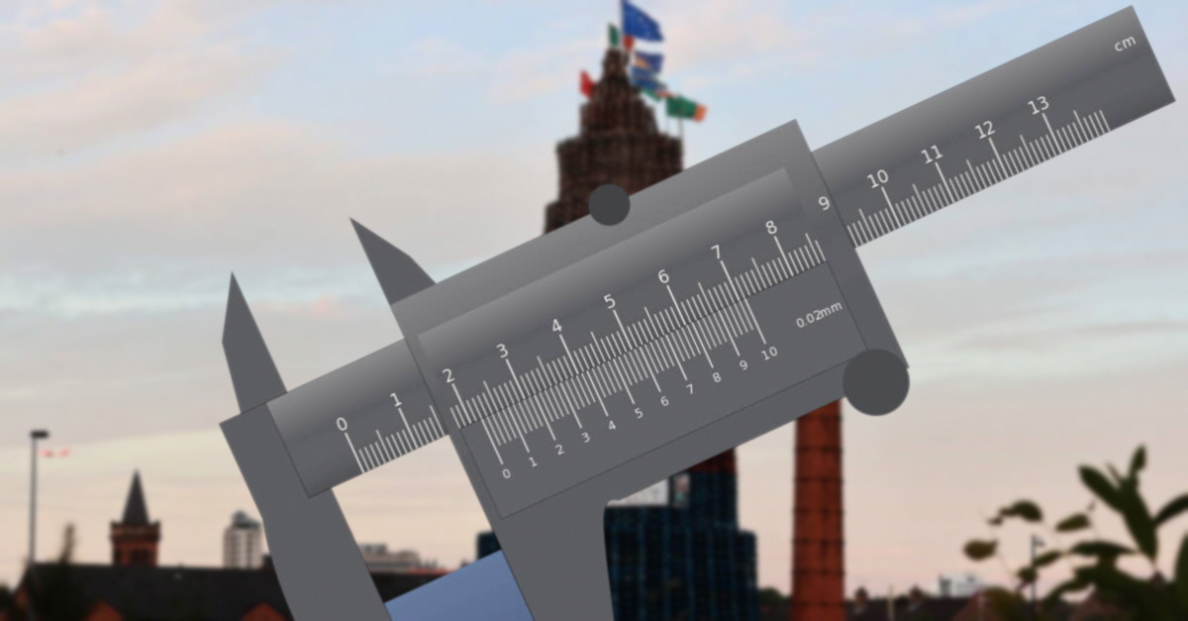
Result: 22.0
